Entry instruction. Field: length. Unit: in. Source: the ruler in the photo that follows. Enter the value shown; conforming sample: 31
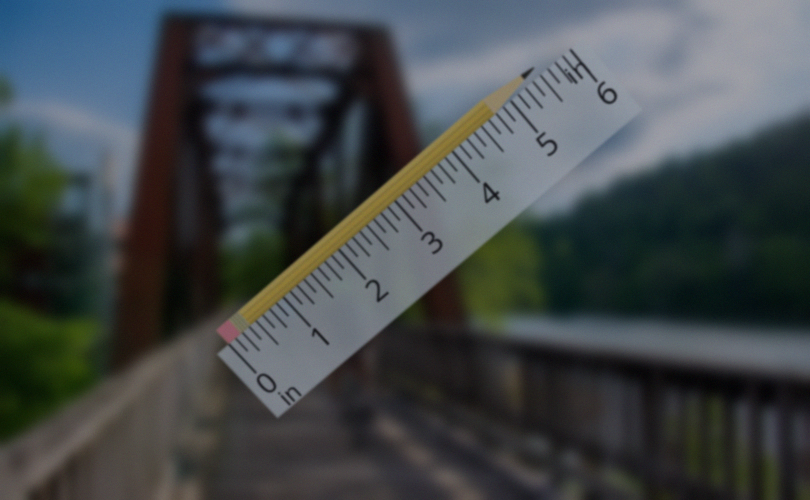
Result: 5.5
